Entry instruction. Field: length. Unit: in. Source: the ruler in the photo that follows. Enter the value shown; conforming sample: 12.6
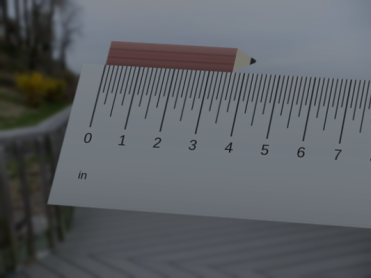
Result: 4.25
